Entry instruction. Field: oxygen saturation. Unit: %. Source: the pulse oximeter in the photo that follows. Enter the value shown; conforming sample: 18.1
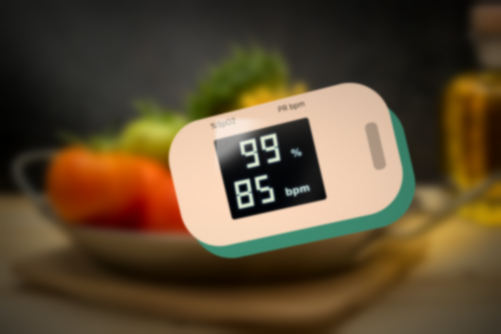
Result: 99
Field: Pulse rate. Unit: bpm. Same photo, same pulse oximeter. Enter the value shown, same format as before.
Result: 85
